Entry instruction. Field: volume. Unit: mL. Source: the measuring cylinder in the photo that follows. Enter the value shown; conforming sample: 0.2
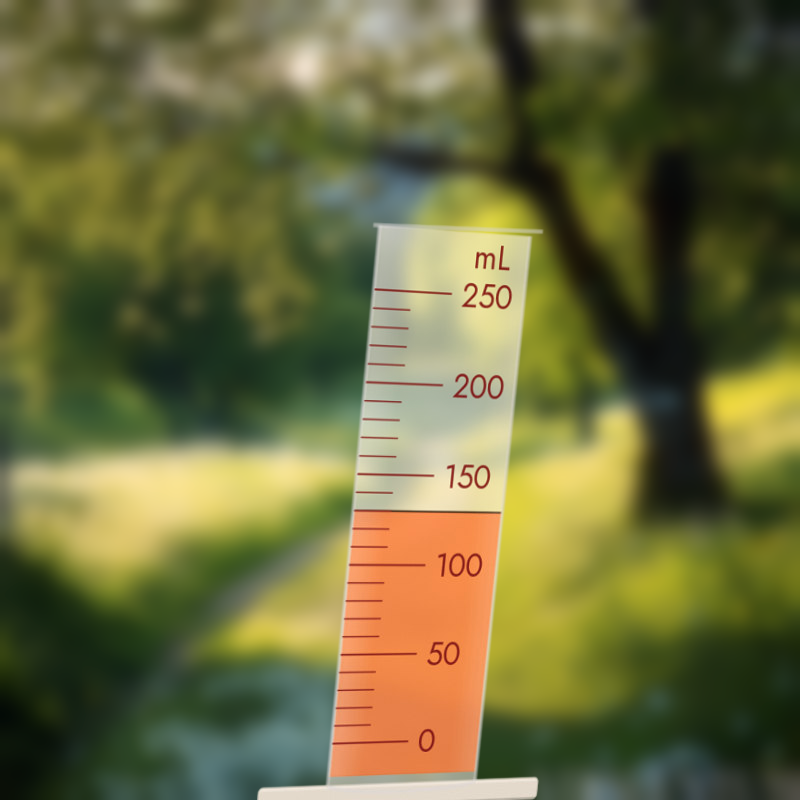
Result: 130
